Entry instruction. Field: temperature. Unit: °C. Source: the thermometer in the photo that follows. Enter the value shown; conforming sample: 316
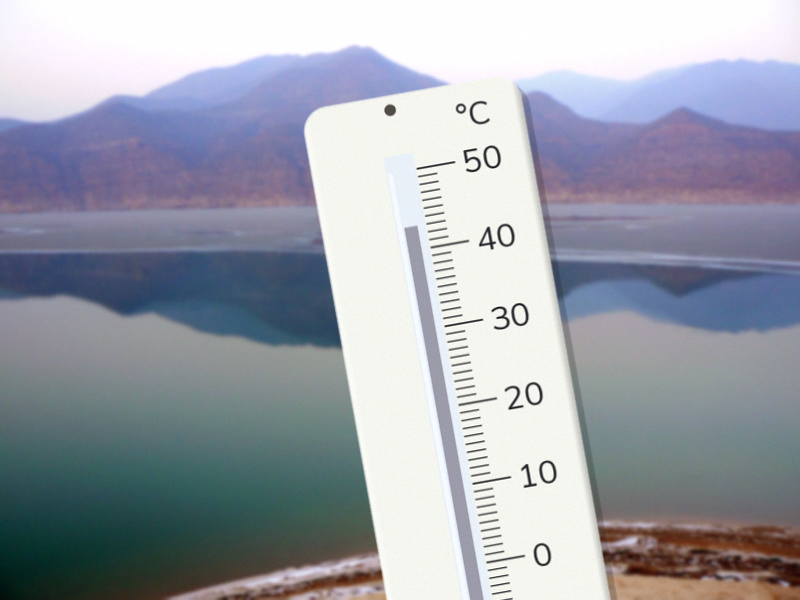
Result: 43
